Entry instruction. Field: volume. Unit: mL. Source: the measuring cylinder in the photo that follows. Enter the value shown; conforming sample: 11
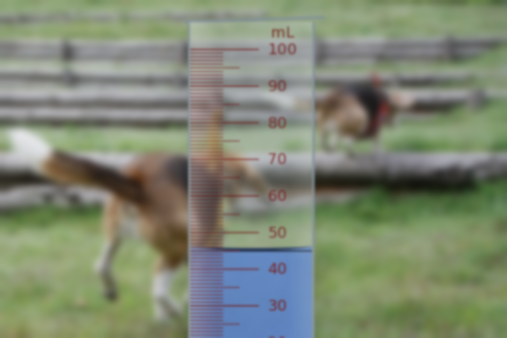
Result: 45
